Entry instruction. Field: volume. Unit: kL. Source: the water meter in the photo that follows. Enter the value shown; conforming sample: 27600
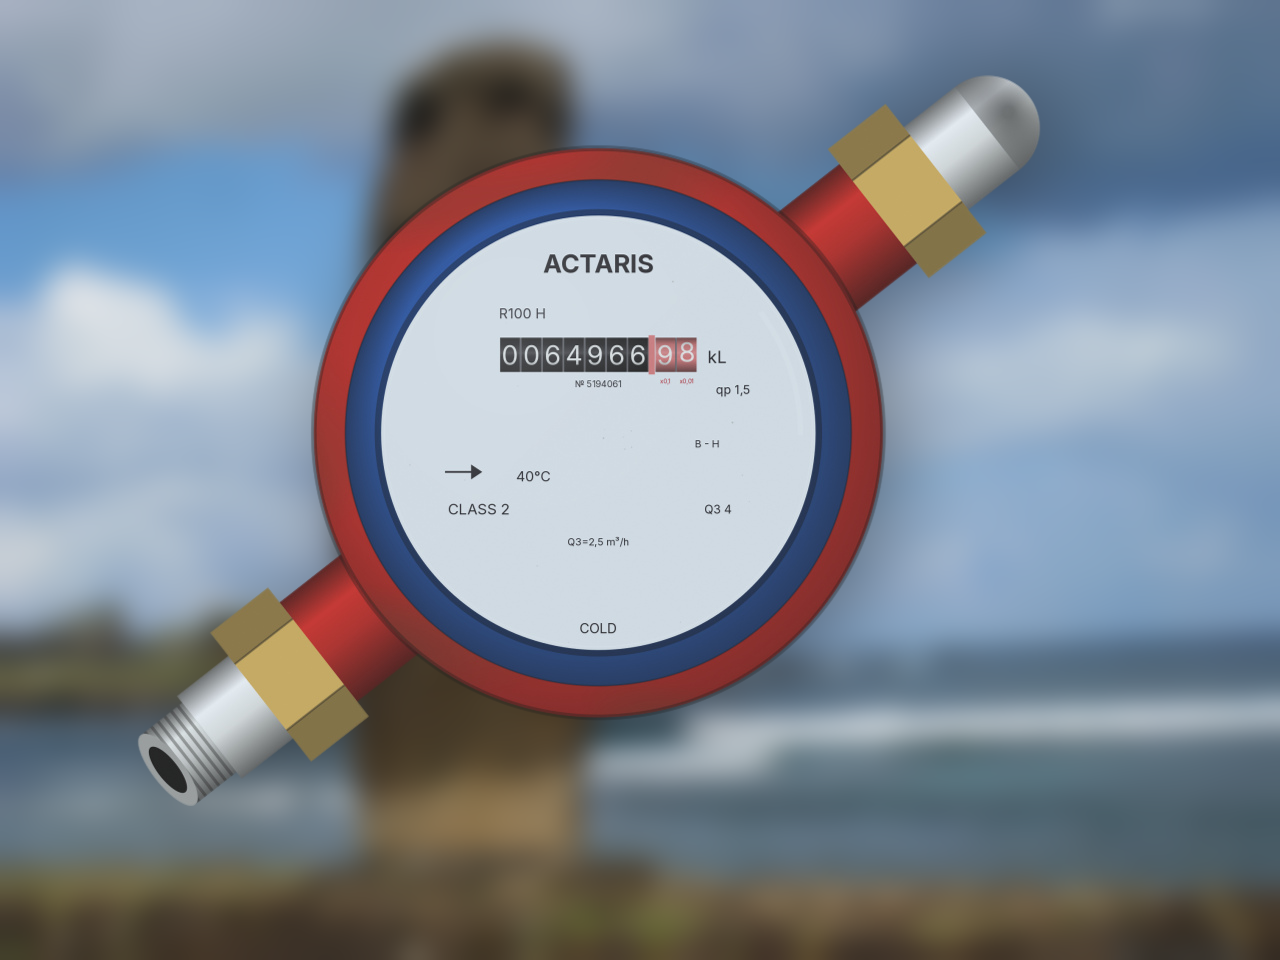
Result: 64966.98
